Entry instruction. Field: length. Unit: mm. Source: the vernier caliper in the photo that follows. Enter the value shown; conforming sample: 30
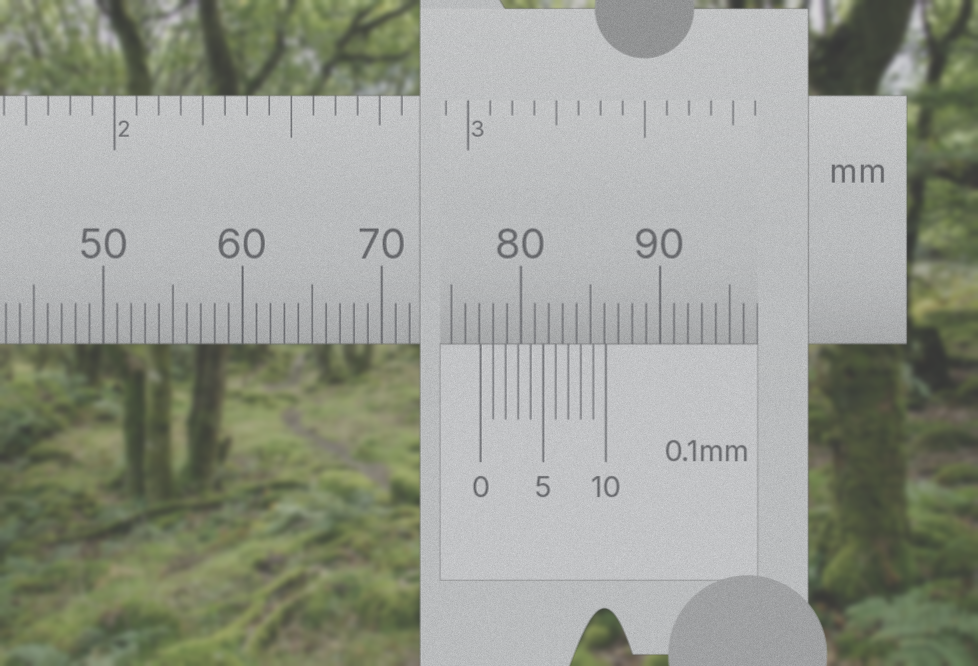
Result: 77.1
